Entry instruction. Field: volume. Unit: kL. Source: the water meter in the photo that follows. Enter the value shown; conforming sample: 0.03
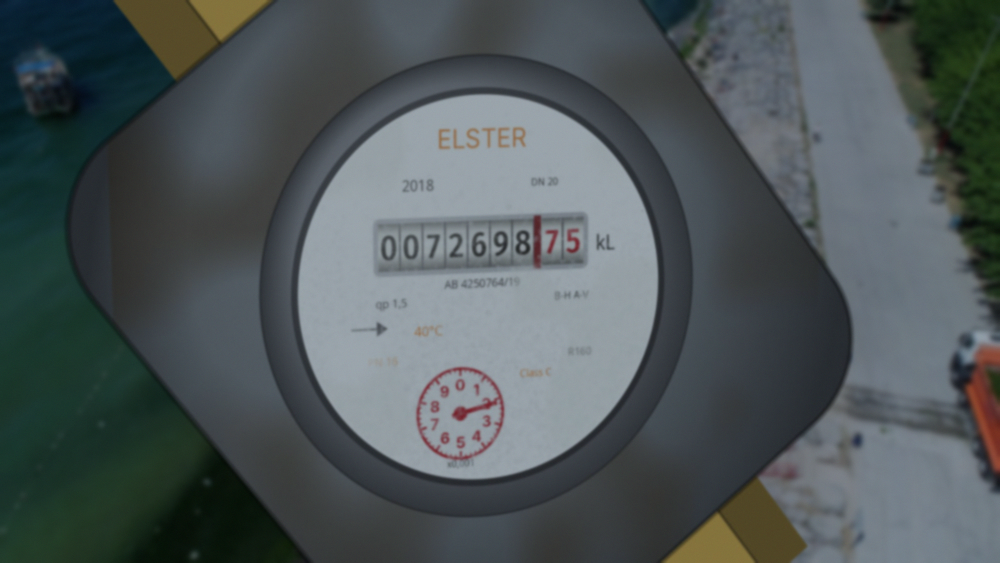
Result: 72698.752
